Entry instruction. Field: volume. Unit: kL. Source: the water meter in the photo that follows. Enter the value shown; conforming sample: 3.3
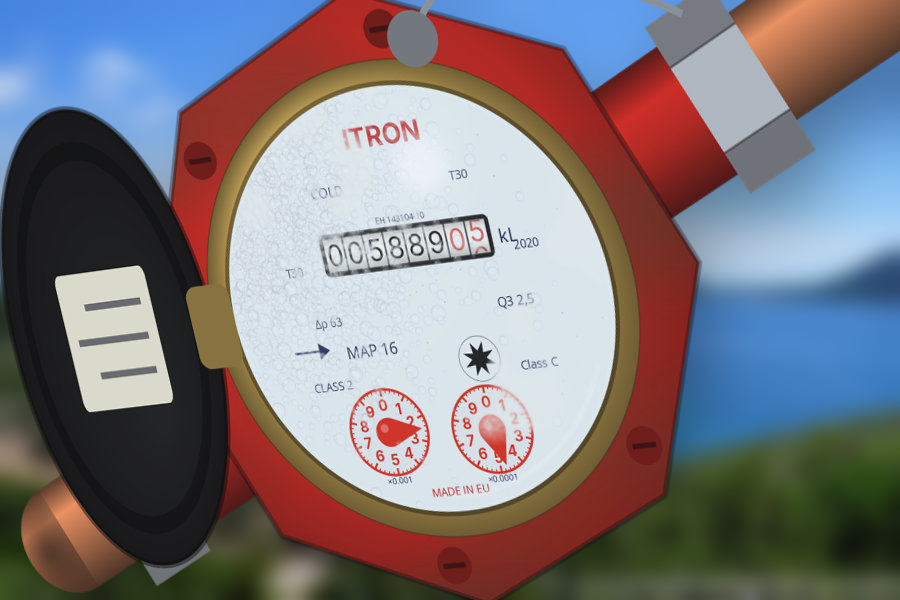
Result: 5889.0524
